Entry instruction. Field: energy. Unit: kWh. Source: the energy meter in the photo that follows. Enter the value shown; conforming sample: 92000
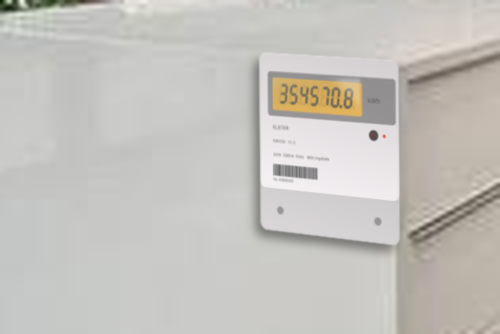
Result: 354570.8
